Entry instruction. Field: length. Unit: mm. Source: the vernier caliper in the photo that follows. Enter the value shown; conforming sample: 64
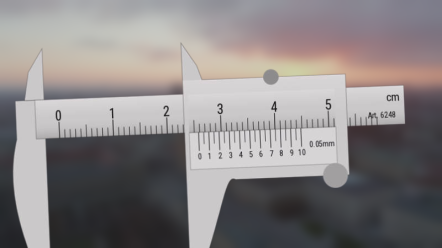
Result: 25.8
